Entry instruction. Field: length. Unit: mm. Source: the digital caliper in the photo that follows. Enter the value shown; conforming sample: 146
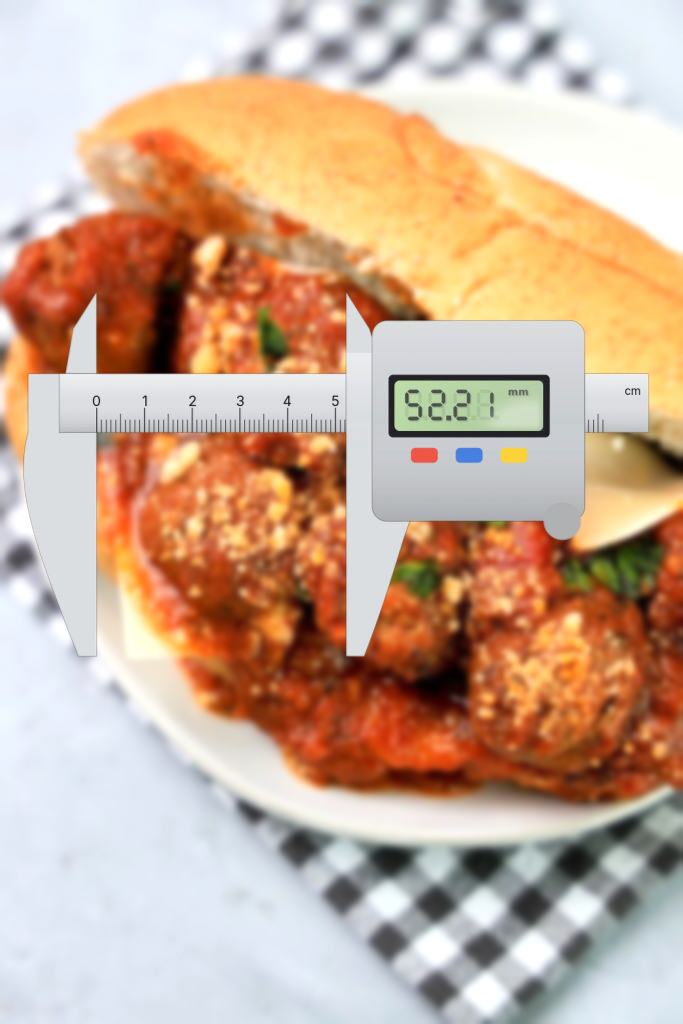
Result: 52.21
